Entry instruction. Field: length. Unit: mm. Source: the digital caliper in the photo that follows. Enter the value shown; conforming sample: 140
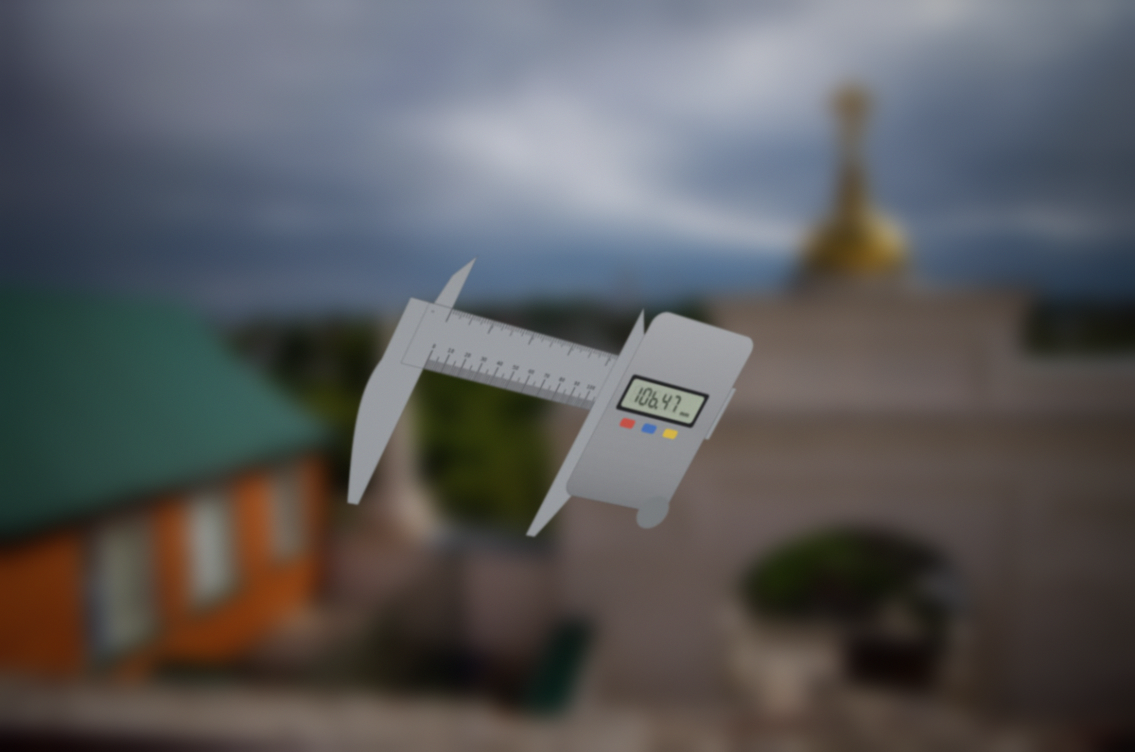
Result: 106.47
